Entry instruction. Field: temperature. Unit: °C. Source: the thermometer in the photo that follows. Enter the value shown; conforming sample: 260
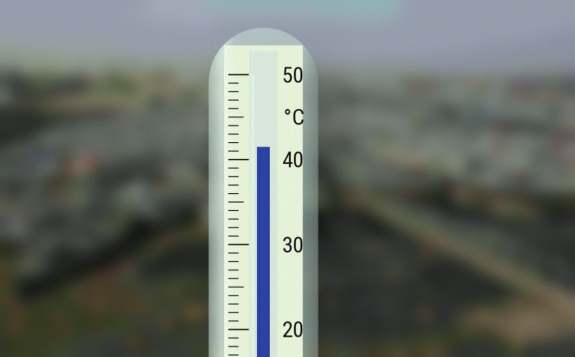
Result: 41.5
